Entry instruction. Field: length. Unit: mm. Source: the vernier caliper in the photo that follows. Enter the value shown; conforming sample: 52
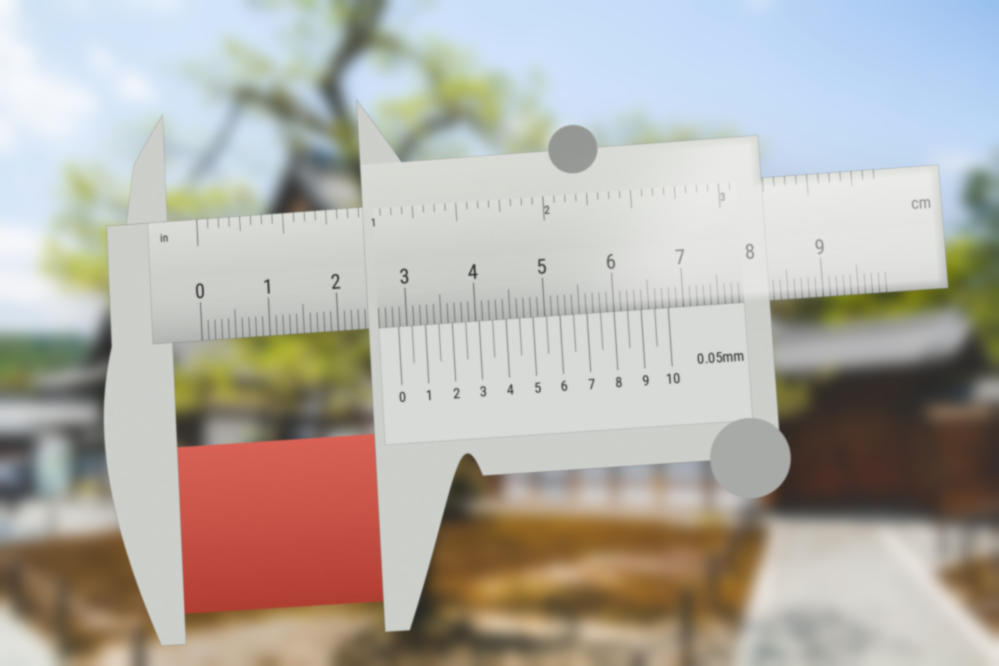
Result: 28.8
